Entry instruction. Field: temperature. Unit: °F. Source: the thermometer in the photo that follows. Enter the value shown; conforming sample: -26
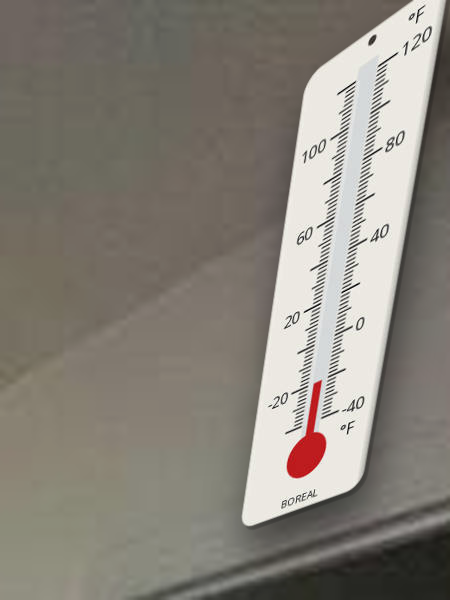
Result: -20
